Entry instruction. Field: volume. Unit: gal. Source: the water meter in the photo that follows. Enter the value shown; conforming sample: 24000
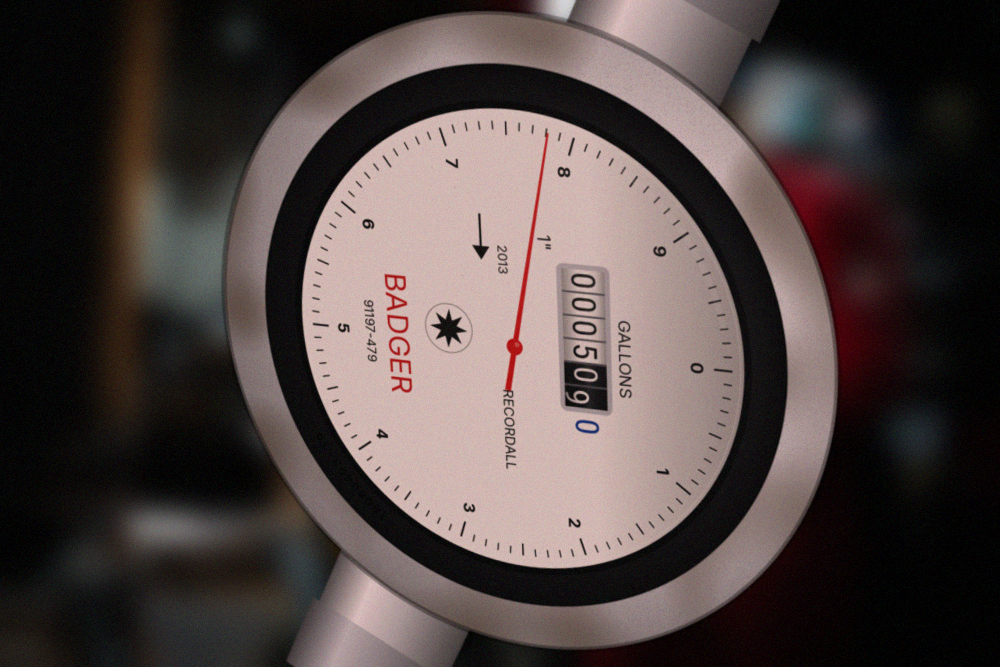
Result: 5087.8
